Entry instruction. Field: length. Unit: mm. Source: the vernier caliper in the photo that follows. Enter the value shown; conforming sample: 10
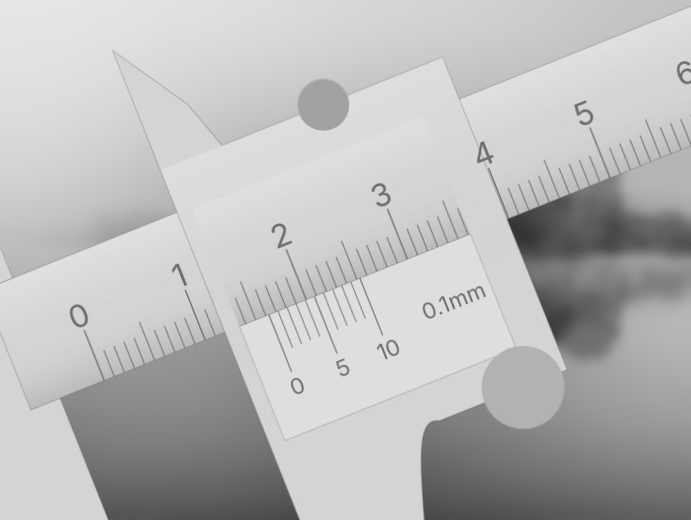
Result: 16.3
